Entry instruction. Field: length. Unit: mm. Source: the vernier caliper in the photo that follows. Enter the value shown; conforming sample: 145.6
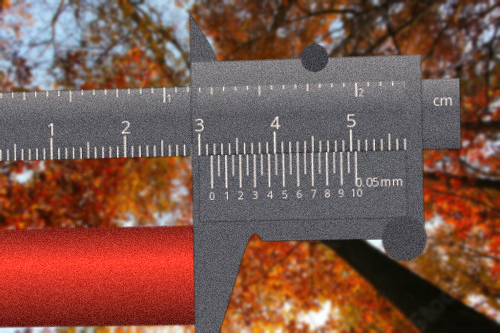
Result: 31.6
